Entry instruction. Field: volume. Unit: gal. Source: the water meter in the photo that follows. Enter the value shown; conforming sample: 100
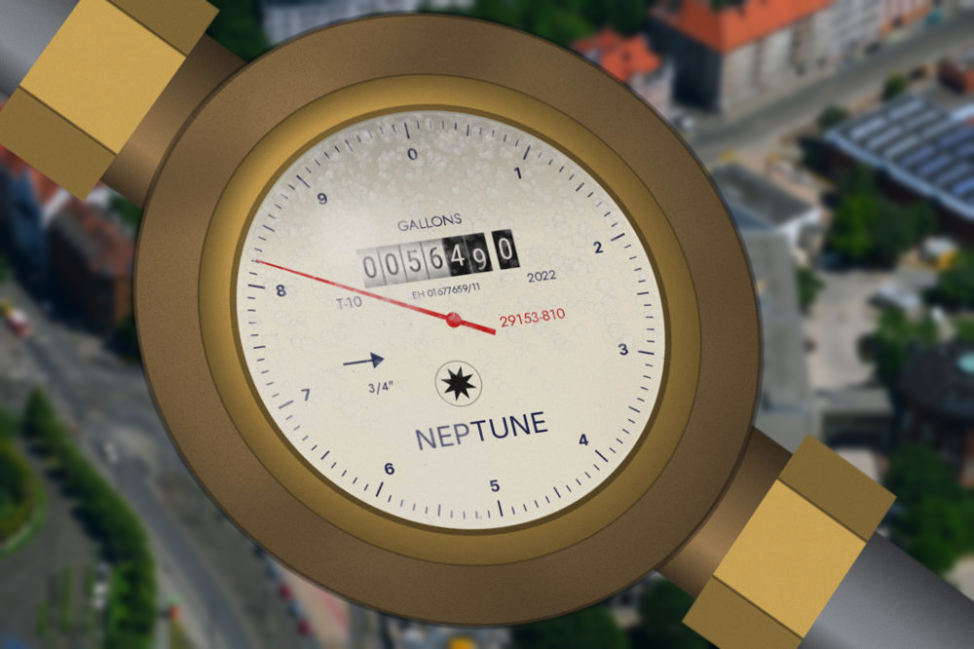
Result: 56488.2
